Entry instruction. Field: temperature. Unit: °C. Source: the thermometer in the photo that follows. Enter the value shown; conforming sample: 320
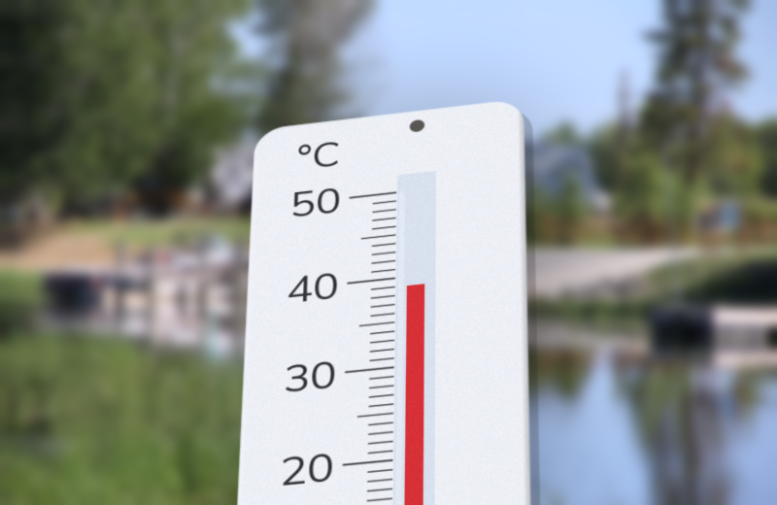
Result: 39
